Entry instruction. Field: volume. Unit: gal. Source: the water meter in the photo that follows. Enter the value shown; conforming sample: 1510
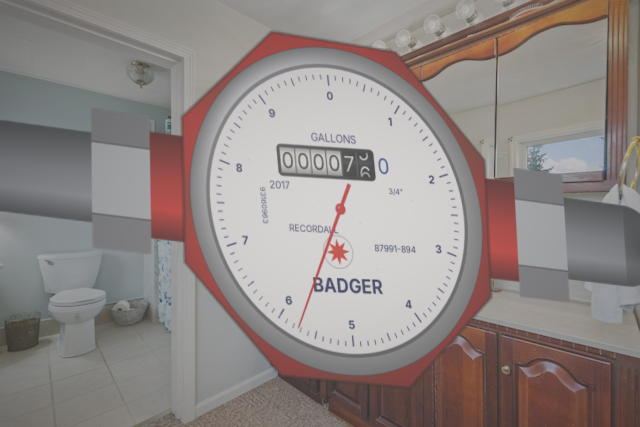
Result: 755.7
